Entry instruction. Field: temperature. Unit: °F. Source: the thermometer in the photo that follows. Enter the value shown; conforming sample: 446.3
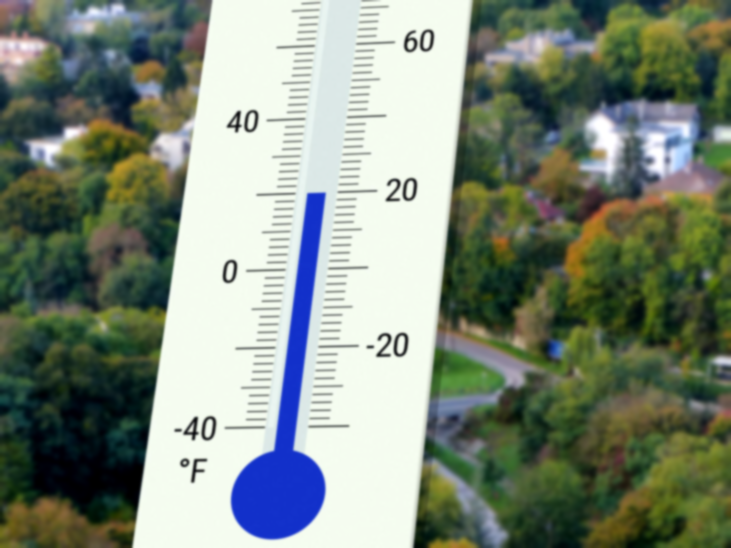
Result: 20
